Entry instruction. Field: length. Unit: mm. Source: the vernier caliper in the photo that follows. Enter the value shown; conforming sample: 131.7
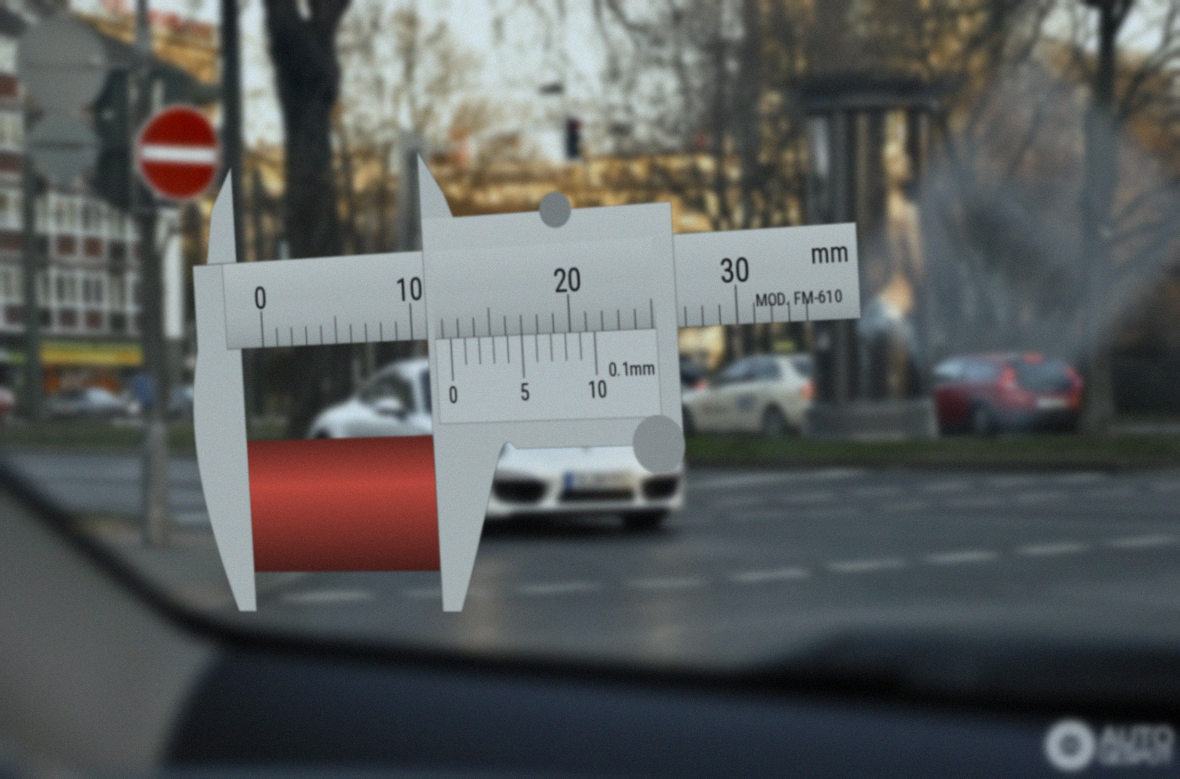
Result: 12.5
